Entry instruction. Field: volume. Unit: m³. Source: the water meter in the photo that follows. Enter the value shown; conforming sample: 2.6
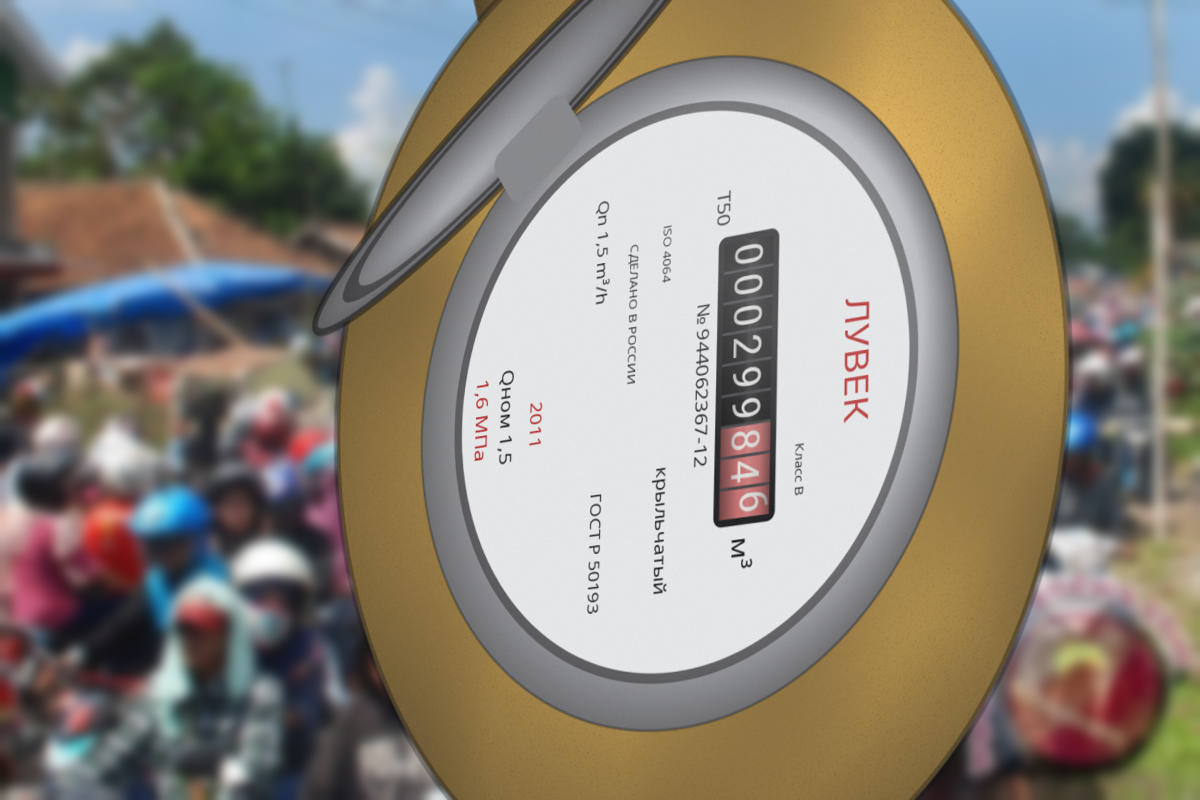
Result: 299.846
